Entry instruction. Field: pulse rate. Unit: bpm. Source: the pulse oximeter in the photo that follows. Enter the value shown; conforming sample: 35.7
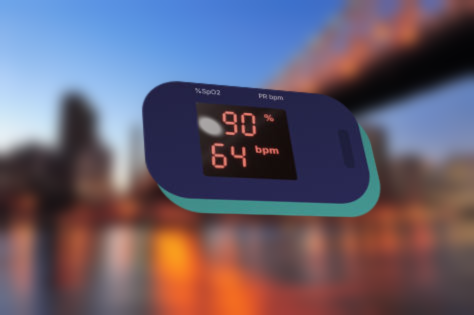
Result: 64
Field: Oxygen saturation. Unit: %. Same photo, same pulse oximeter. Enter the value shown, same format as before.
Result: 90
